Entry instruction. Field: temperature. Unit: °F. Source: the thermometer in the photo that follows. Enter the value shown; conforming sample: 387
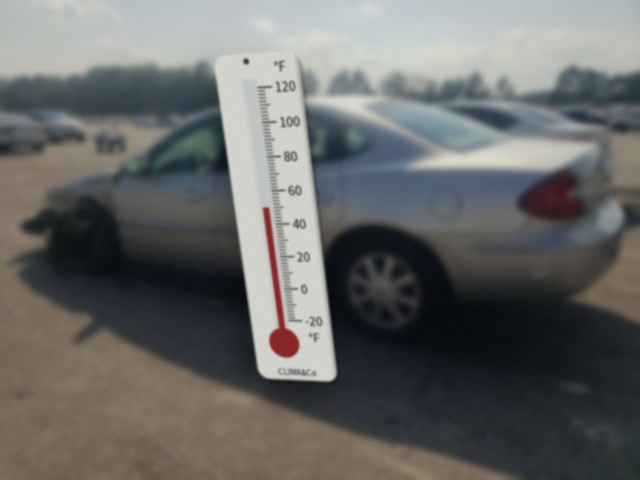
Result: 50
